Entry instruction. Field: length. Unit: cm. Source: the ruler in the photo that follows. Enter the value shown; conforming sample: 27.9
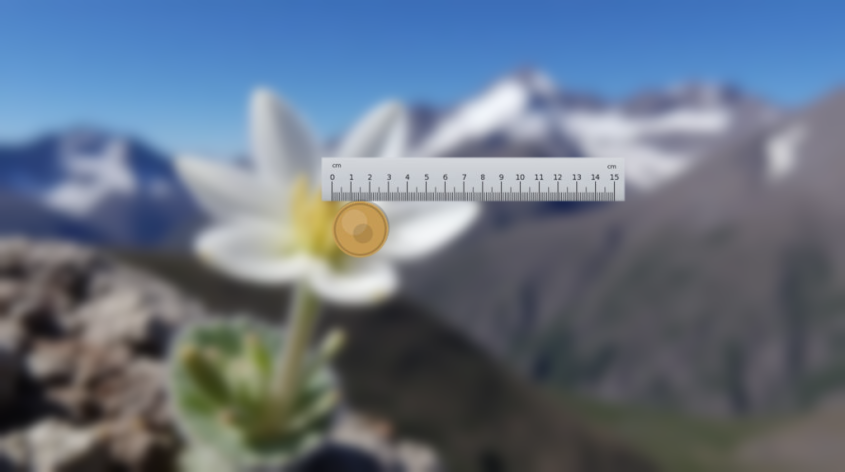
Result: 3
